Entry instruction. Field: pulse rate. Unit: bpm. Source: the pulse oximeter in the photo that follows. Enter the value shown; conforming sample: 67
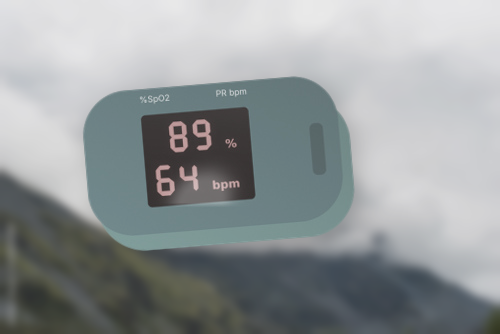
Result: 64
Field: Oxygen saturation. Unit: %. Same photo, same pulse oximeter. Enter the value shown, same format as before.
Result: 89
